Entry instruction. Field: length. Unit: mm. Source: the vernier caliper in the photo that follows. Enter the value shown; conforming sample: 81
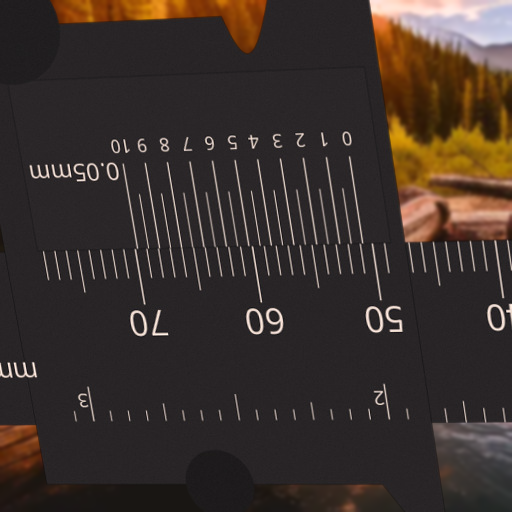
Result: 50.8
